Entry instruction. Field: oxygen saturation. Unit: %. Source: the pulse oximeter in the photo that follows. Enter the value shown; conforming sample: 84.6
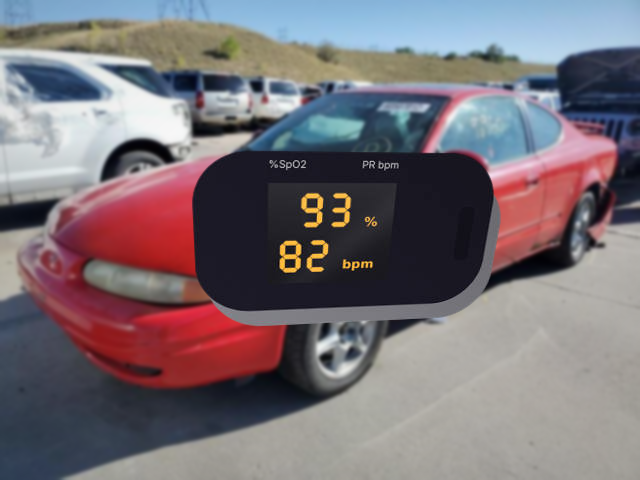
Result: 93
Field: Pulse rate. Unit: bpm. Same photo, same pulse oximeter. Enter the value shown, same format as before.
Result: 82
